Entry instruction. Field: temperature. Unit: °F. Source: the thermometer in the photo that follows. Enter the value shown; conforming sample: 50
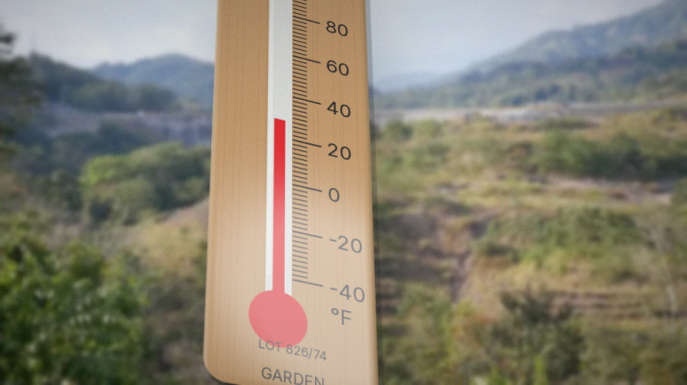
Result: 28
